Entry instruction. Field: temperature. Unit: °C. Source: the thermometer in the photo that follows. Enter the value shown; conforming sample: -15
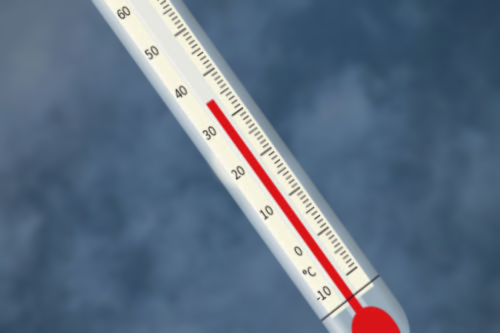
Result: 35
